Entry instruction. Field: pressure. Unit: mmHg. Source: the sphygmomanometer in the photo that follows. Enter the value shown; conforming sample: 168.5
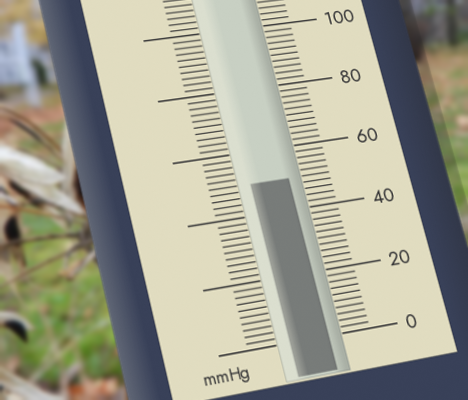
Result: 50
